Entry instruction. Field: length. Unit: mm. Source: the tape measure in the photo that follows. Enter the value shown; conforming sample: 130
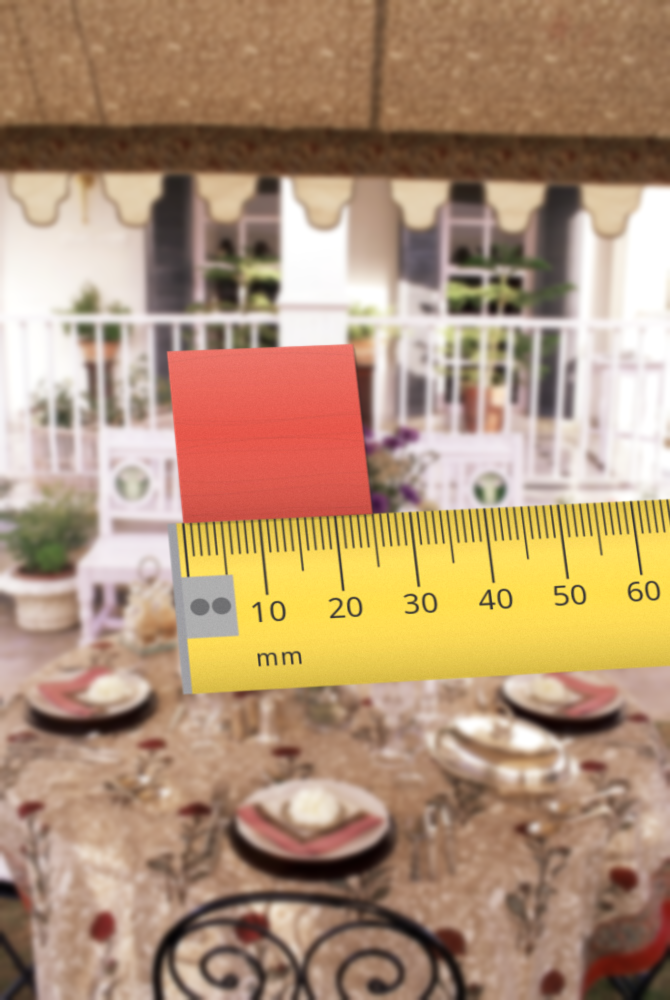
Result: 25
